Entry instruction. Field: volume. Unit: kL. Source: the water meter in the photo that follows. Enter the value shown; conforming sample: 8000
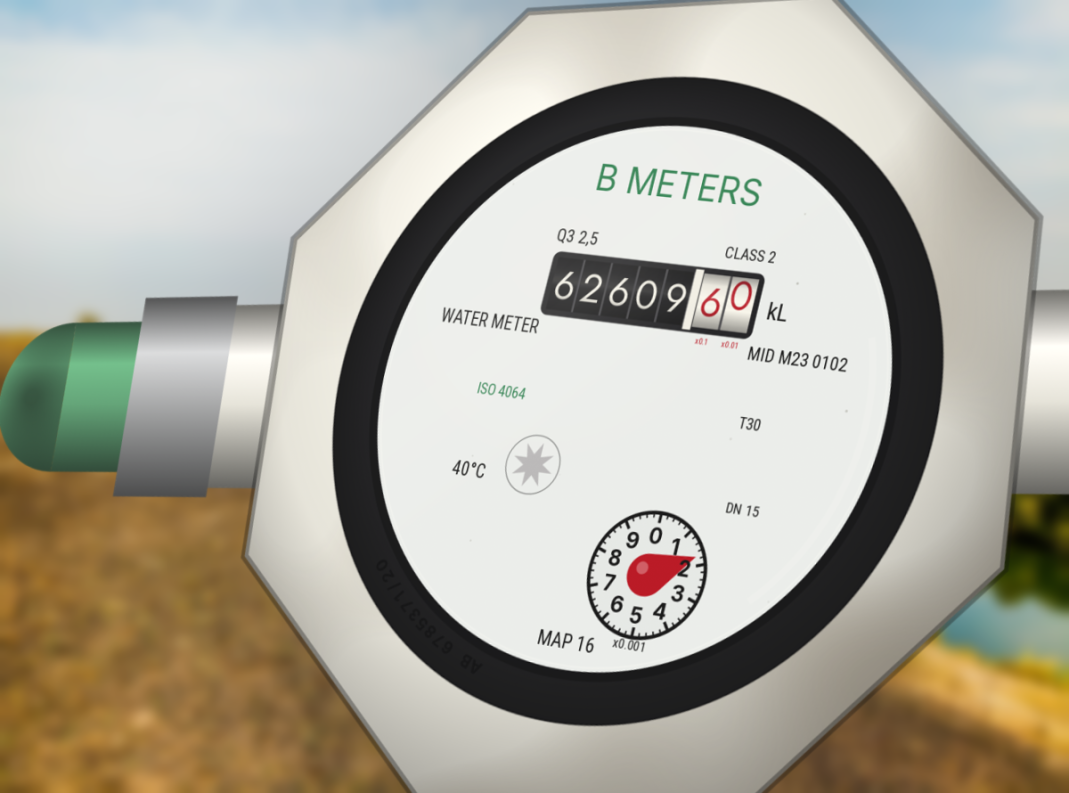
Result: 62609.601
